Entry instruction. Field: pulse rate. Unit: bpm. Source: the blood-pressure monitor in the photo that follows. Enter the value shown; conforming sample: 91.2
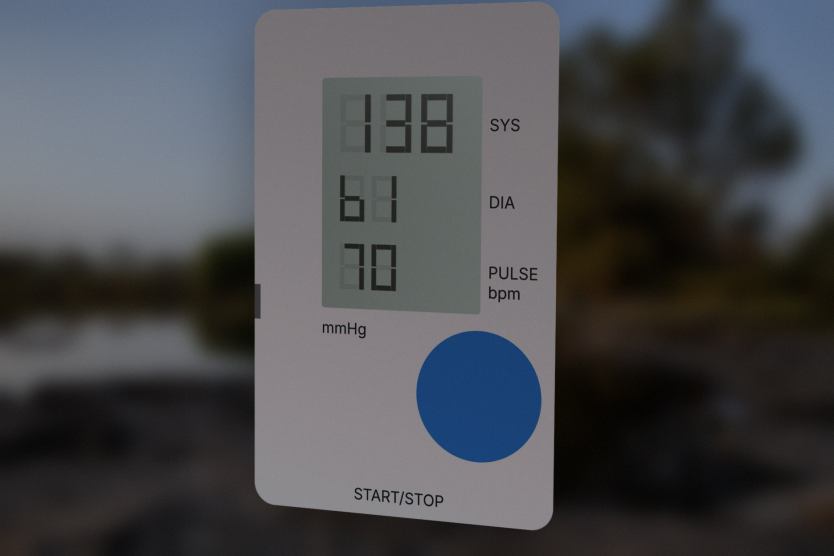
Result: 70
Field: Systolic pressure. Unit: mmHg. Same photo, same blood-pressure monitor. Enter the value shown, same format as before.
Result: 138
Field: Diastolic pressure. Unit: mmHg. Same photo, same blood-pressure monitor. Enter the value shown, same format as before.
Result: 61
